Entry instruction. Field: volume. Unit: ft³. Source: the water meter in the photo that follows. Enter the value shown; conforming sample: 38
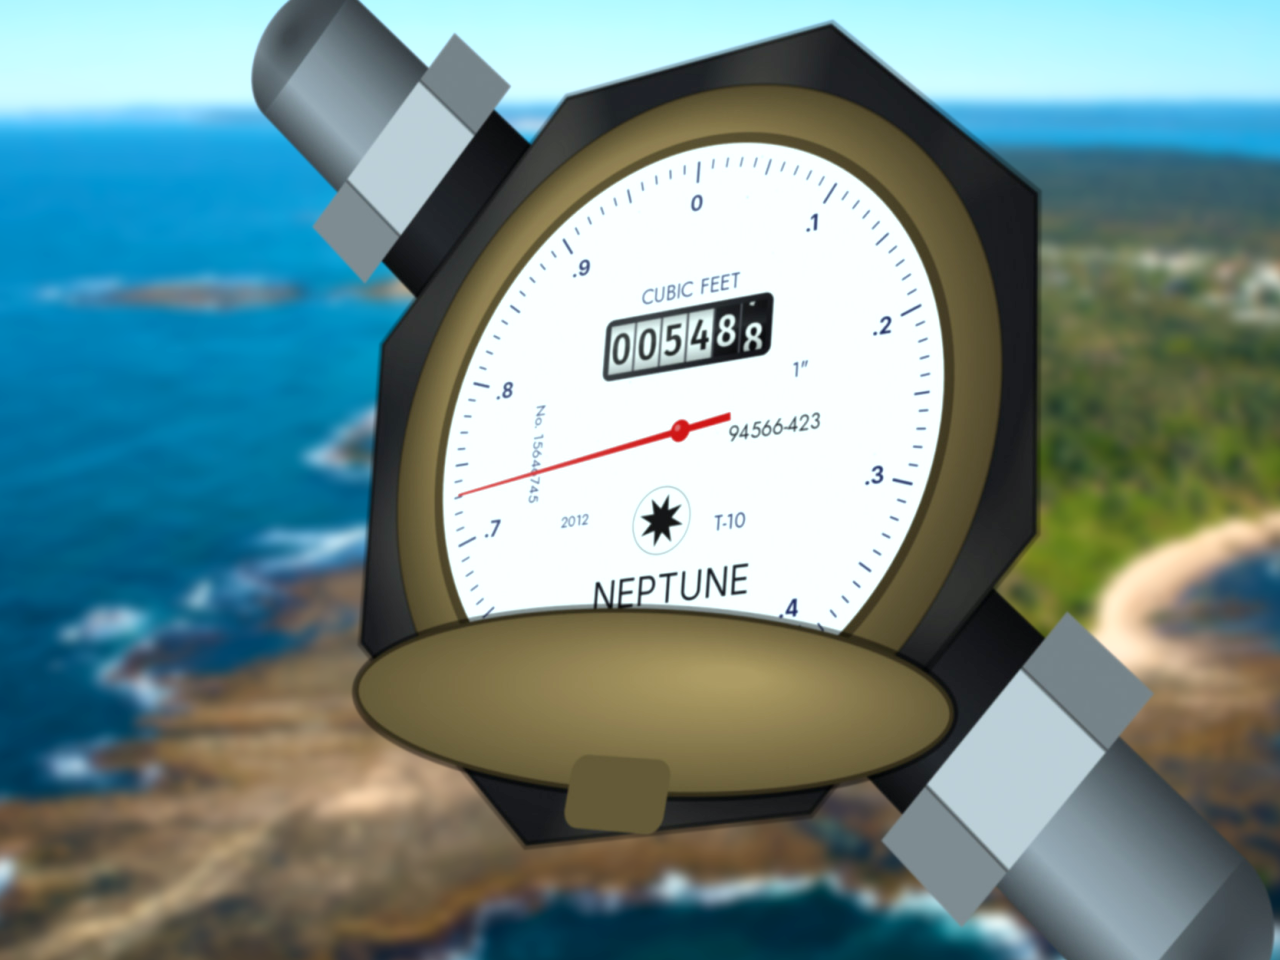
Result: 5487.73
